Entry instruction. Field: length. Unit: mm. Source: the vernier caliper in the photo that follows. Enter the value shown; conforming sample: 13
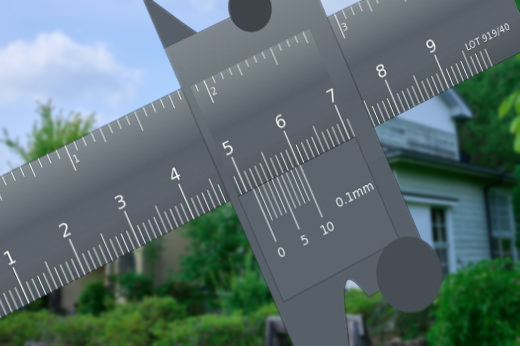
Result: 51.2
